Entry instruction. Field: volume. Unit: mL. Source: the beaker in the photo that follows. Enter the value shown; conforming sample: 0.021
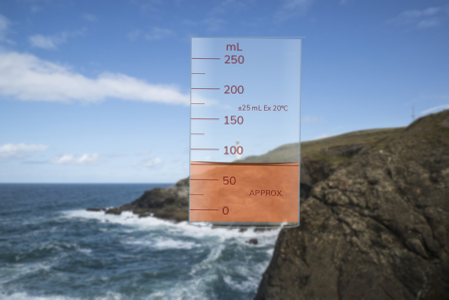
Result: 75
